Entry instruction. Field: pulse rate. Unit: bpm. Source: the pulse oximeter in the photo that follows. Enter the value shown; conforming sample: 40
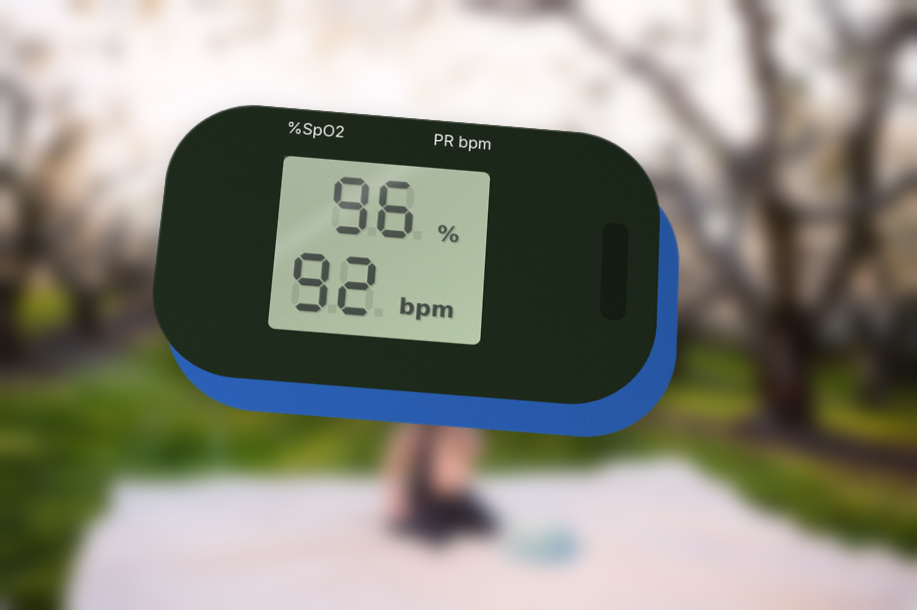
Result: 92
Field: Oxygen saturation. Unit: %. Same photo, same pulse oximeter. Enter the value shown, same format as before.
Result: 96
